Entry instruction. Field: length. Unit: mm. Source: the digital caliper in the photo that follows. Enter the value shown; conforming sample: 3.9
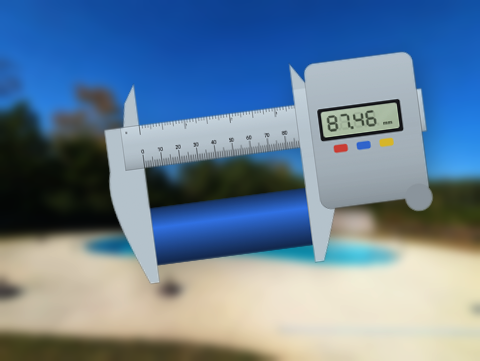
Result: 87.46
